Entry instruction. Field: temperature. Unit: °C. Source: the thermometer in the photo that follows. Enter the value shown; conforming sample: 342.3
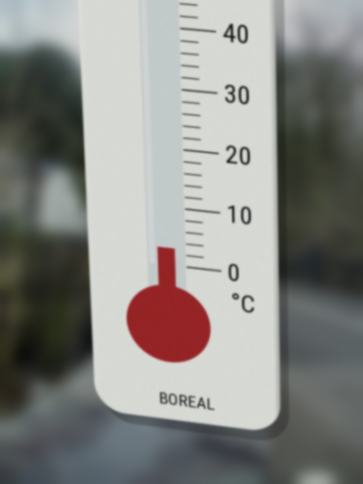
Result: 3
